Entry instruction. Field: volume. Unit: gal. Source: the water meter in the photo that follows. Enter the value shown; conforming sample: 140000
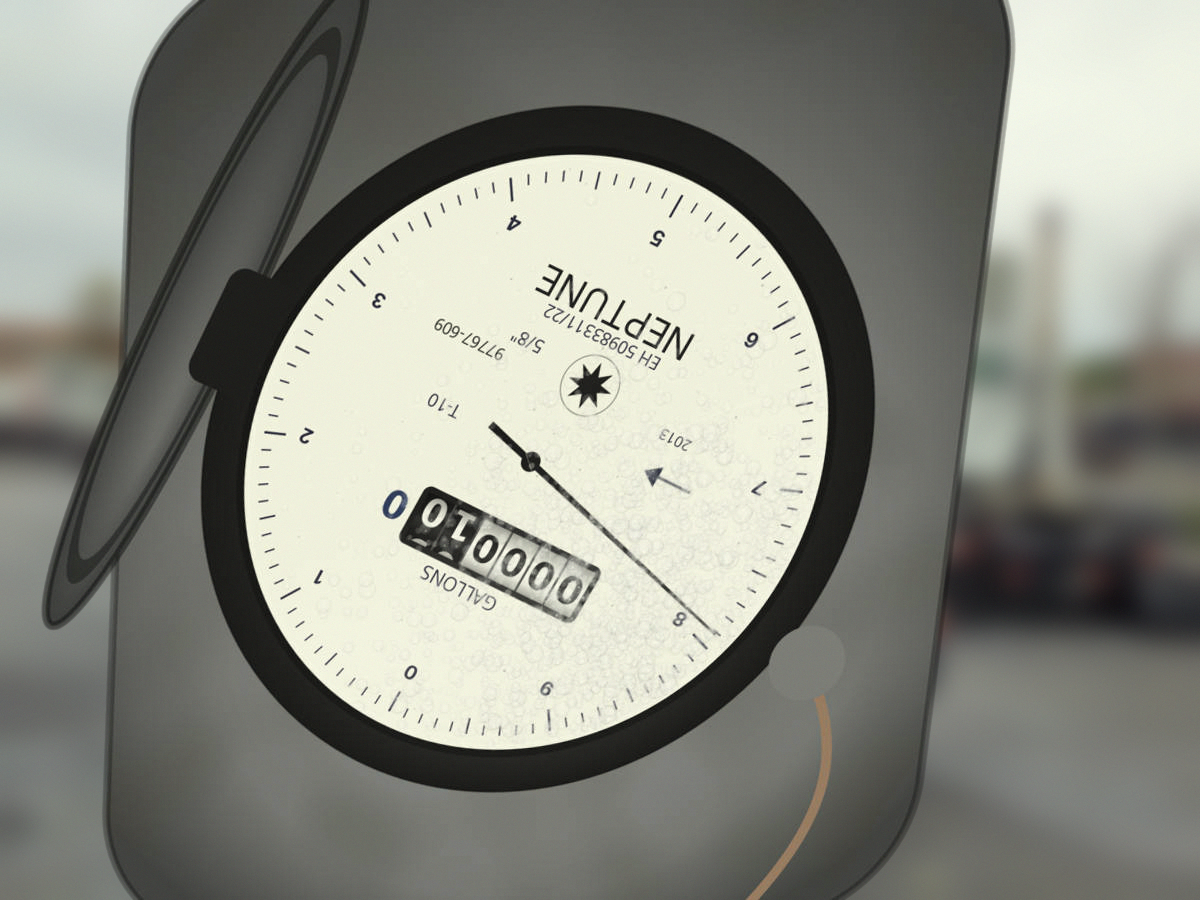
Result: 97.9
